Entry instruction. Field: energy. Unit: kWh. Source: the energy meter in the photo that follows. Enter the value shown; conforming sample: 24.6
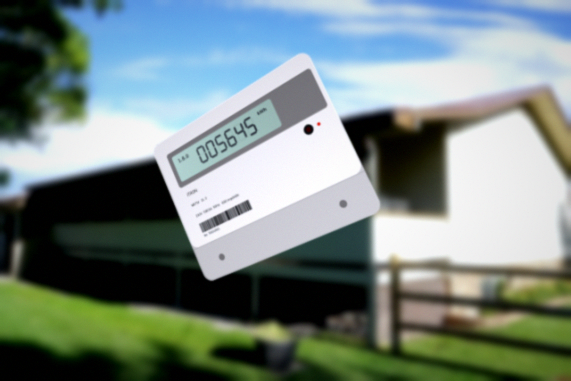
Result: 5645
